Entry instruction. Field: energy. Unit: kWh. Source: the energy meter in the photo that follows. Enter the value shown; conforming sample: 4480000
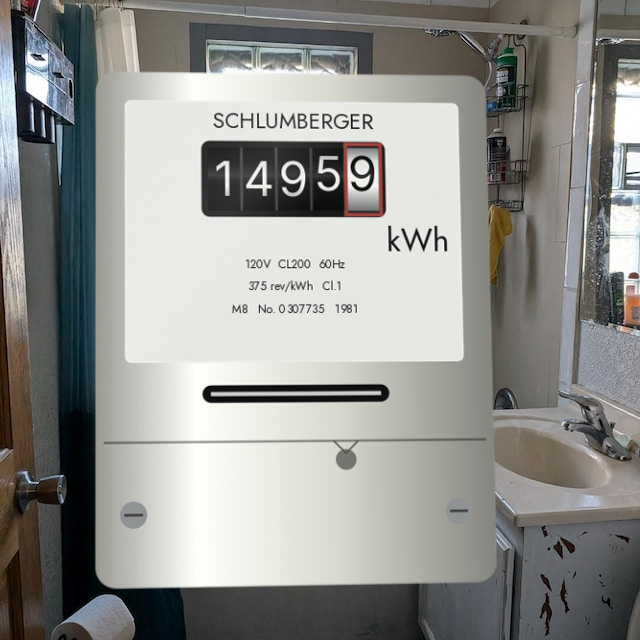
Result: 1495.9
